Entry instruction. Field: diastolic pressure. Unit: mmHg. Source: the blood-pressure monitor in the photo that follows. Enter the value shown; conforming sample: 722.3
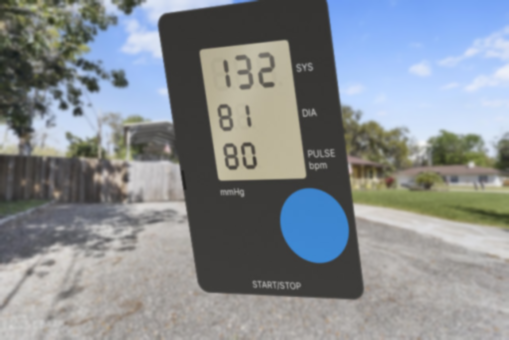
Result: 81
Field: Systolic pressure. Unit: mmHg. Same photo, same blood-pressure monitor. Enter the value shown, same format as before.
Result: 132
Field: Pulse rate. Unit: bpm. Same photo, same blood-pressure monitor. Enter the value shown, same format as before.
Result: 80
